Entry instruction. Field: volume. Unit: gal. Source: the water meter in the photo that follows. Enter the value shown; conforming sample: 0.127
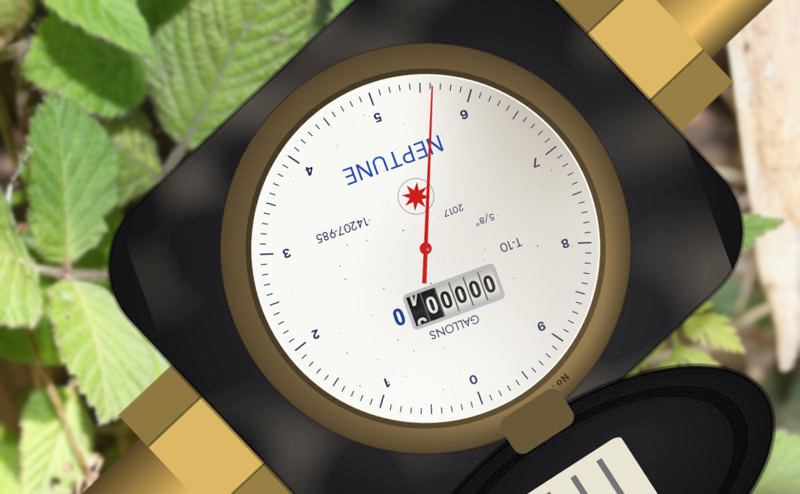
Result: 35.6
